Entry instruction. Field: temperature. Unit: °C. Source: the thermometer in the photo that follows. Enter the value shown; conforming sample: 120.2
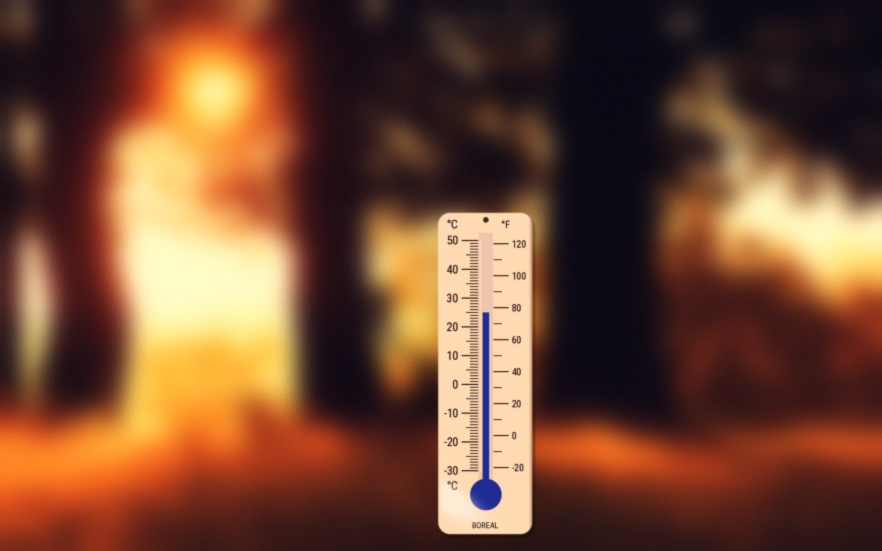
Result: 25
